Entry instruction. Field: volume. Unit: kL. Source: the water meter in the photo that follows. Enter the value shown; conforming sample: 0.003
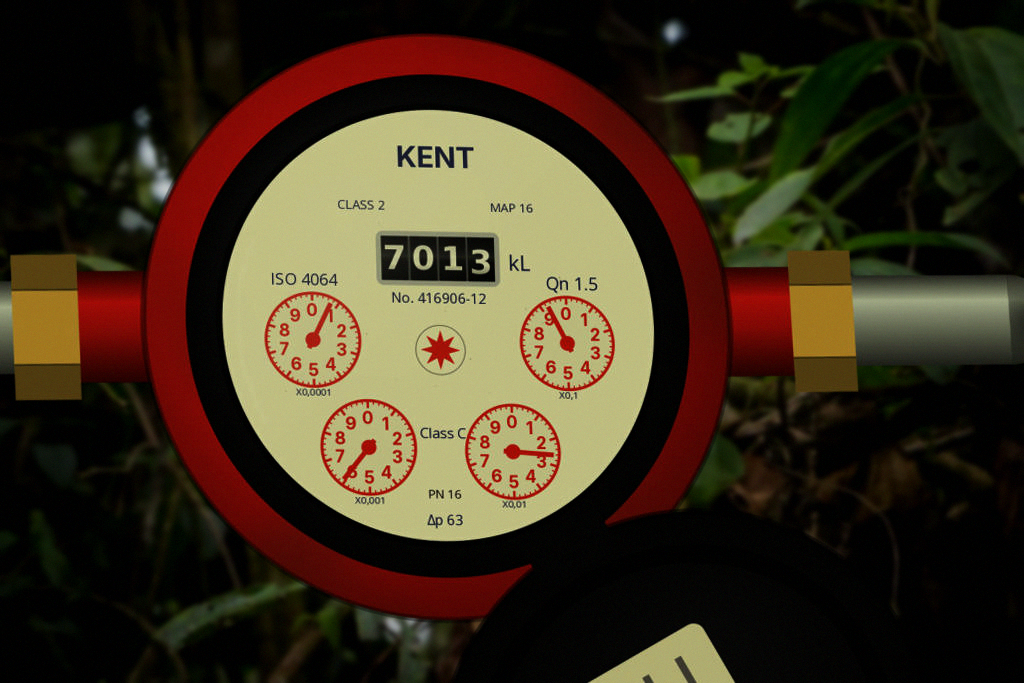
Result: 7012.9260
